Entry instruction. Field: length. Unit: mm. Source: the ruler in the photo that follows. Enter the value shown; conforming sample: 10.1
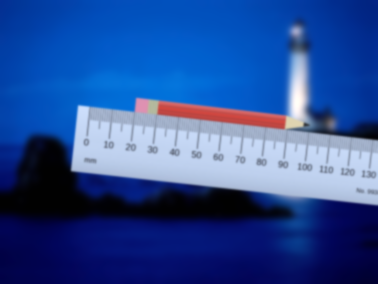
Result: 80
